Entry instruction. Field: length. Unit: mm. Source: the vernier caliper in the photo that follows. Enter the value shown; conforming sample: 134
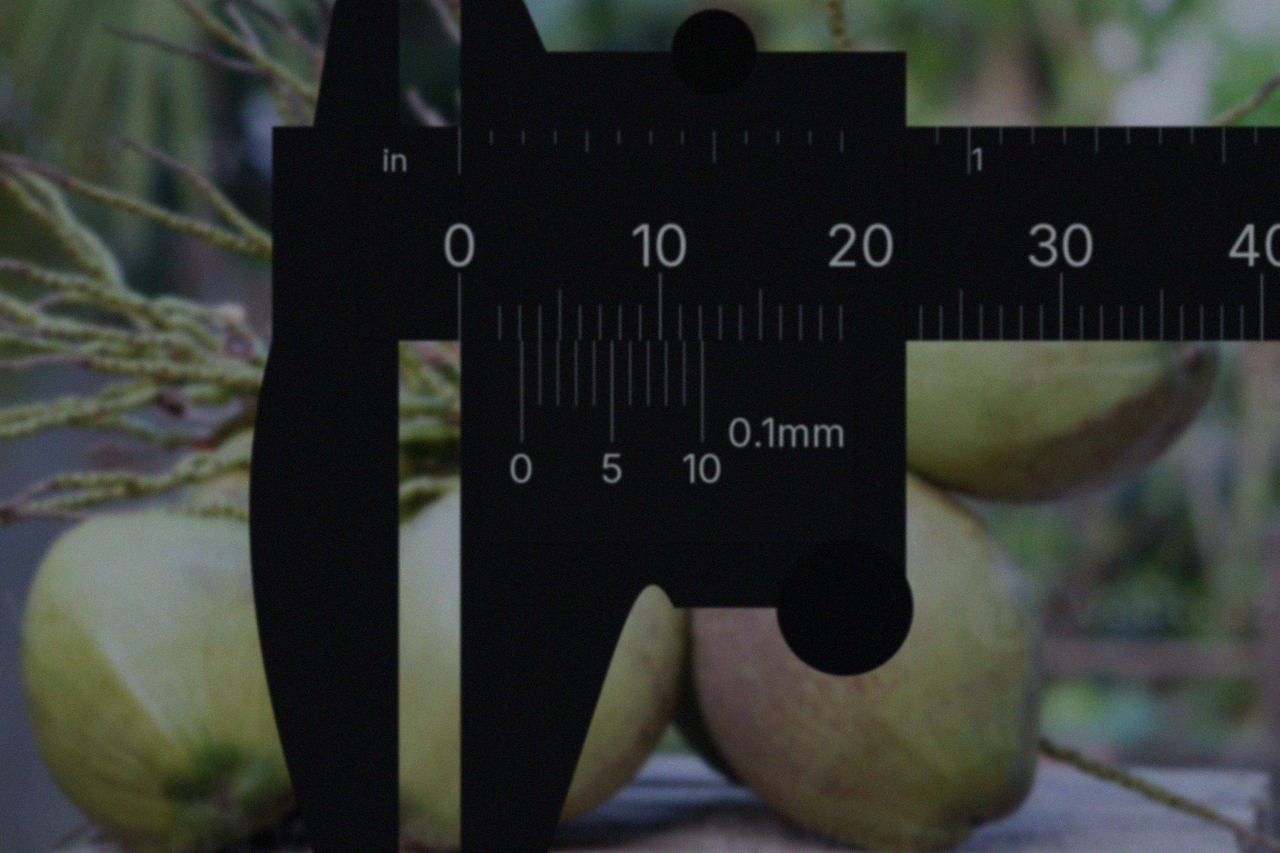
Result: 3.1
